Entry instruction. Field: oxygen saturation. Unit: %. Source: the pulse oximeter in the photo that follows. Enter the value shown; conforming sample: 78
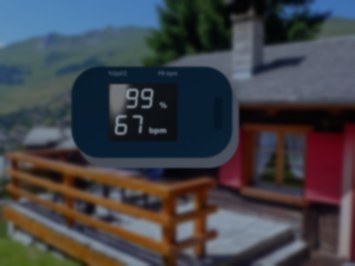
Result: 99
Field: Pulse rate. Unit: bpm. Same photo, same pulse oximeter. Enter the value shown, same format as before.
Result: 67
